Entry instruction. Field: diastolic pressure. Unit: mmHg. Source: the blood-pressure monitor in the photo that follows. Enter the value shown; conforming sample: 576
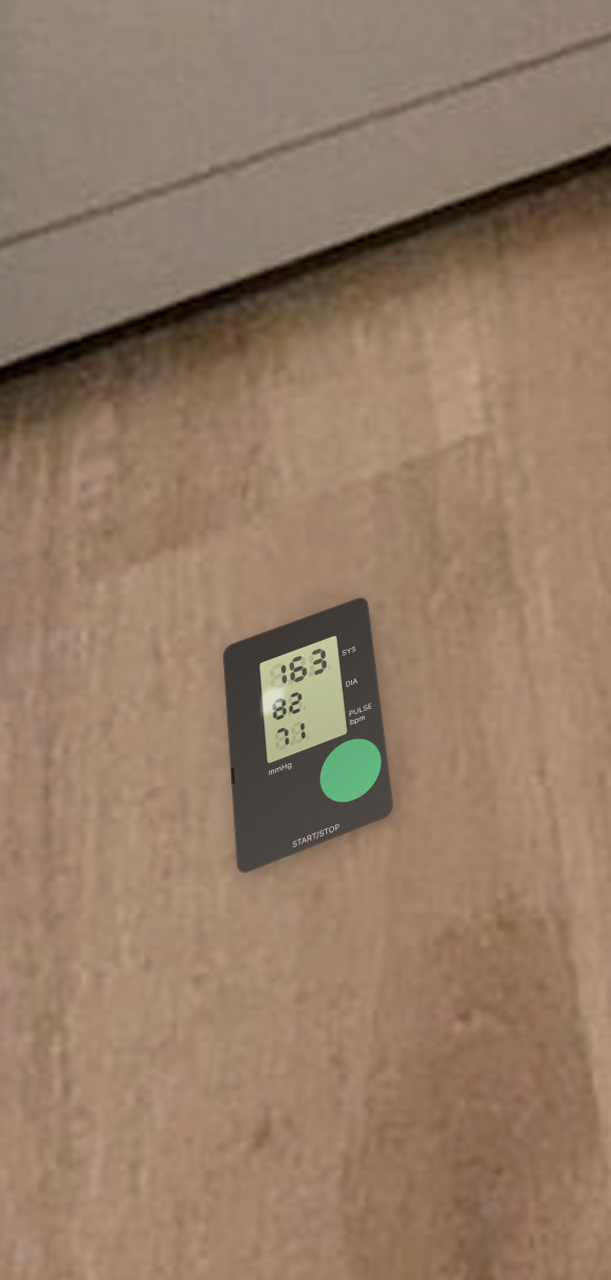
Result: 82
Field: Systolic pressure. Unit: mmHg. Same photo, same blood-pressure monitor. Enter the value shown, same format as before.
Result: 163
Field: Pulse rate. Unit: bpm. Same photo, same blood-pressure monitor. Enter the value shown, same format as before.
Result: 71
